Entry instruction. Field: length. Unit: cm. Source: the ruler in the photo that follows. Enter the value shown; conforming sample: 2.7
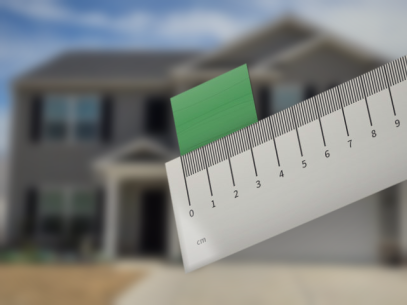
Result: 3.5
